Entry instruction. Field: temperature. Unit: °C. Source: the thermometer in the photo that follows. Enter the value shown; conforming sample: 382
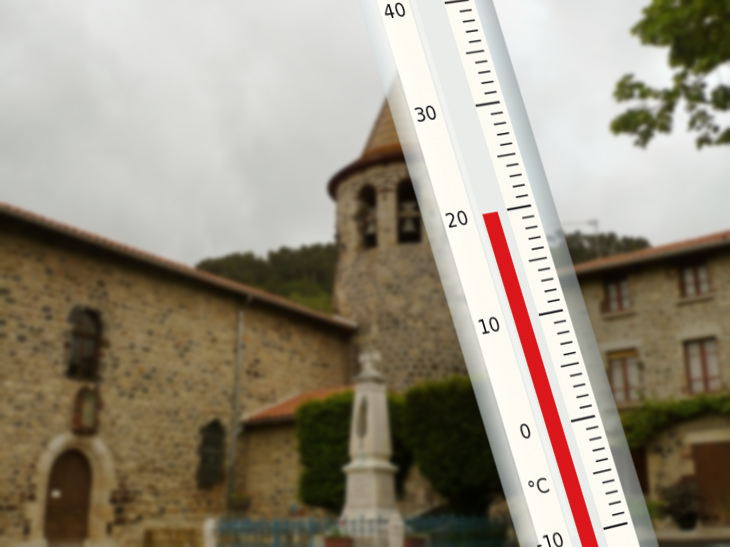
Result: 20
